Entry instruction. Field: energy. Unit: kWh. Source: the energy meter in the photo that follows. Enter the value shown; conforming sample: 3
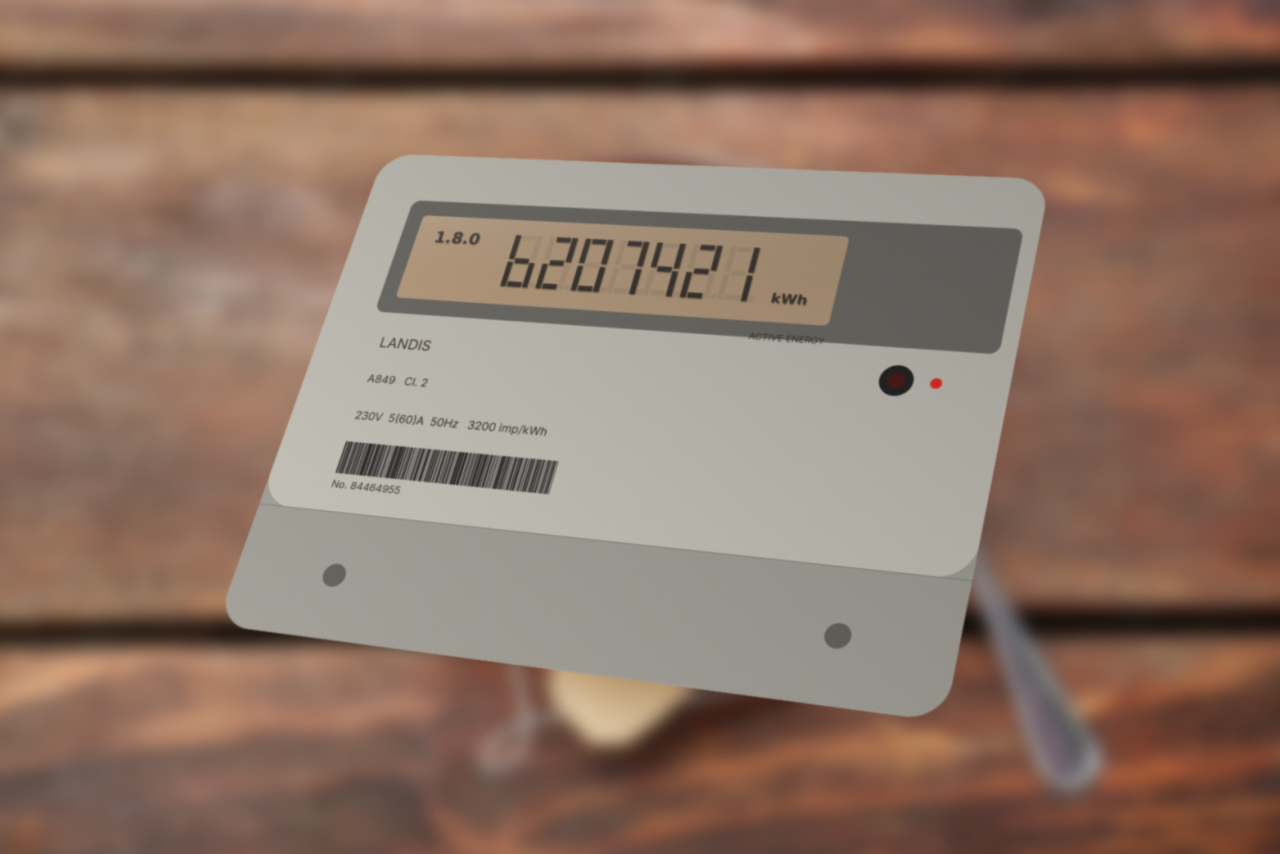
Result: 6207421
